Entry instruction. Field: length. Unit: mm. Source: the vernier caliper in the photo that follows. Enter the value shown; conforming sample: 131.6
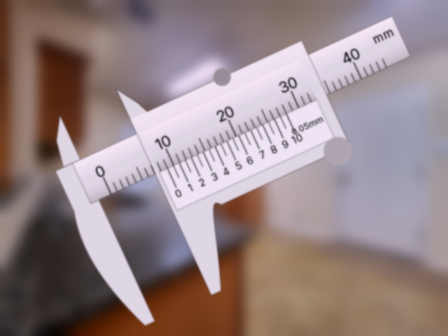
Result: 9.0
